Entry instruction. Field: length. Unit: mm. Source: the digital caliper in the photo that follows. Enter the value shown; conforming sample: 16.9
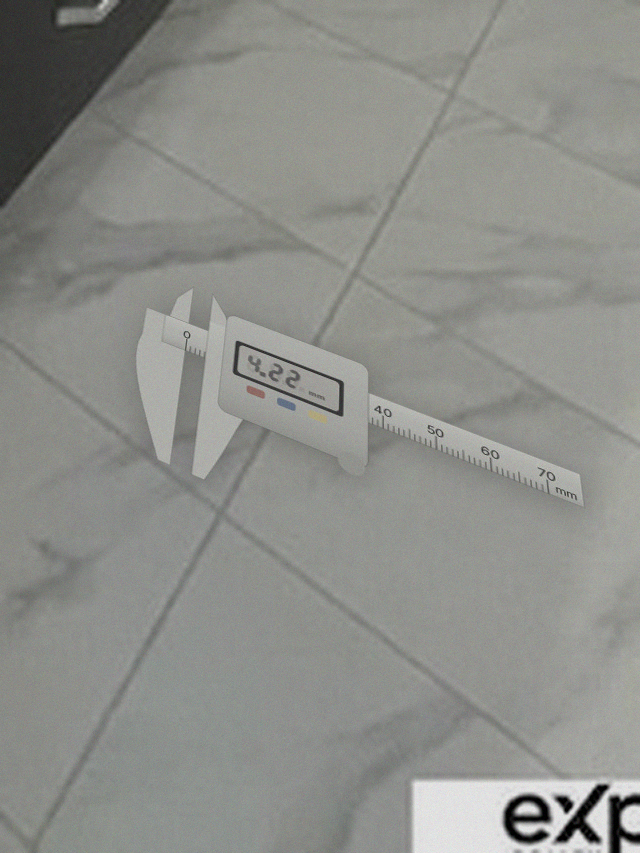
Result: 4.22
